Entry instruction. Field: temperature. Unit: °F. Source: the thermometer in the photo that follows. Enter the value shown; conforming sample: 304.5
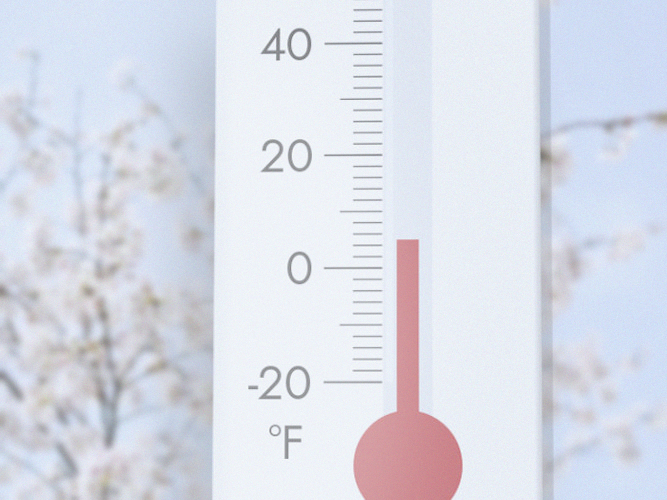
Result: 5
